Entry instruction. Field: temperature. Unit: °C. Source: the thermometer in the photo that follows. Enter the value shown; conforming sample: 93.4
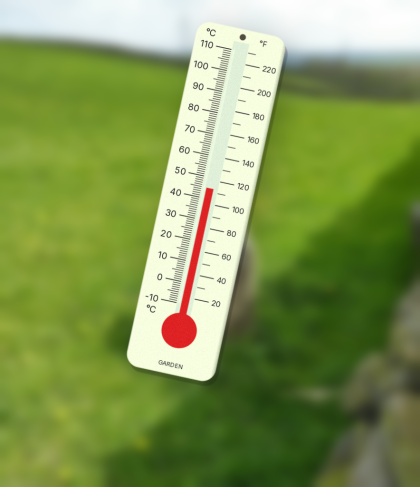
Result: 45
